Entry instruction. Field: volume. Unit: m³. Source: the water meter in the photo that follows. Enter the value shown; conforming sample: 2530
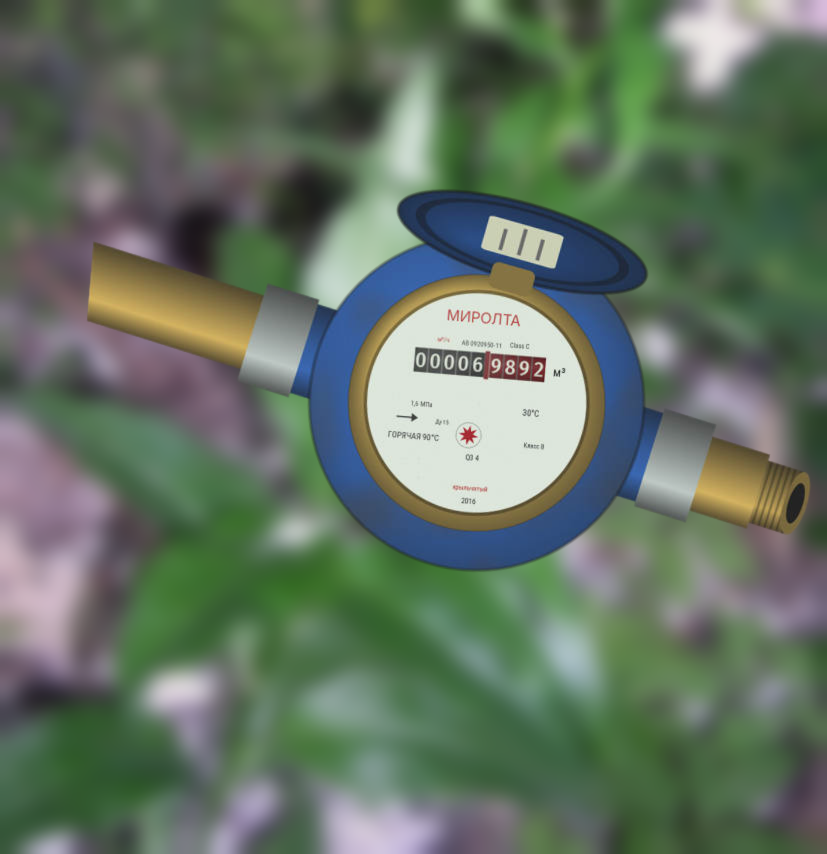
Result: 6.9892
